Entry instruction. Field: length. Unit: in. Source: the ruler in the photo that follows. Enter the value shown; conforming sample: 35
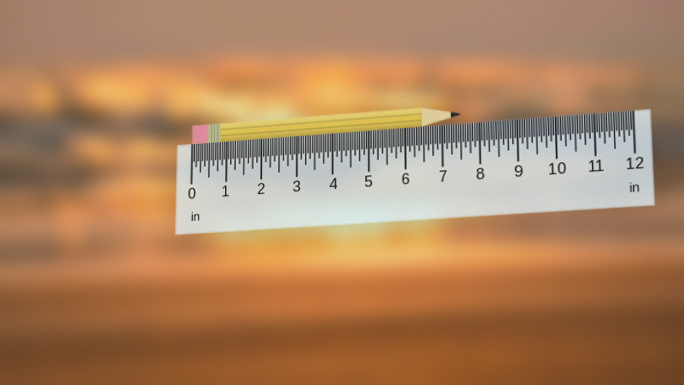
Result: 7.5
